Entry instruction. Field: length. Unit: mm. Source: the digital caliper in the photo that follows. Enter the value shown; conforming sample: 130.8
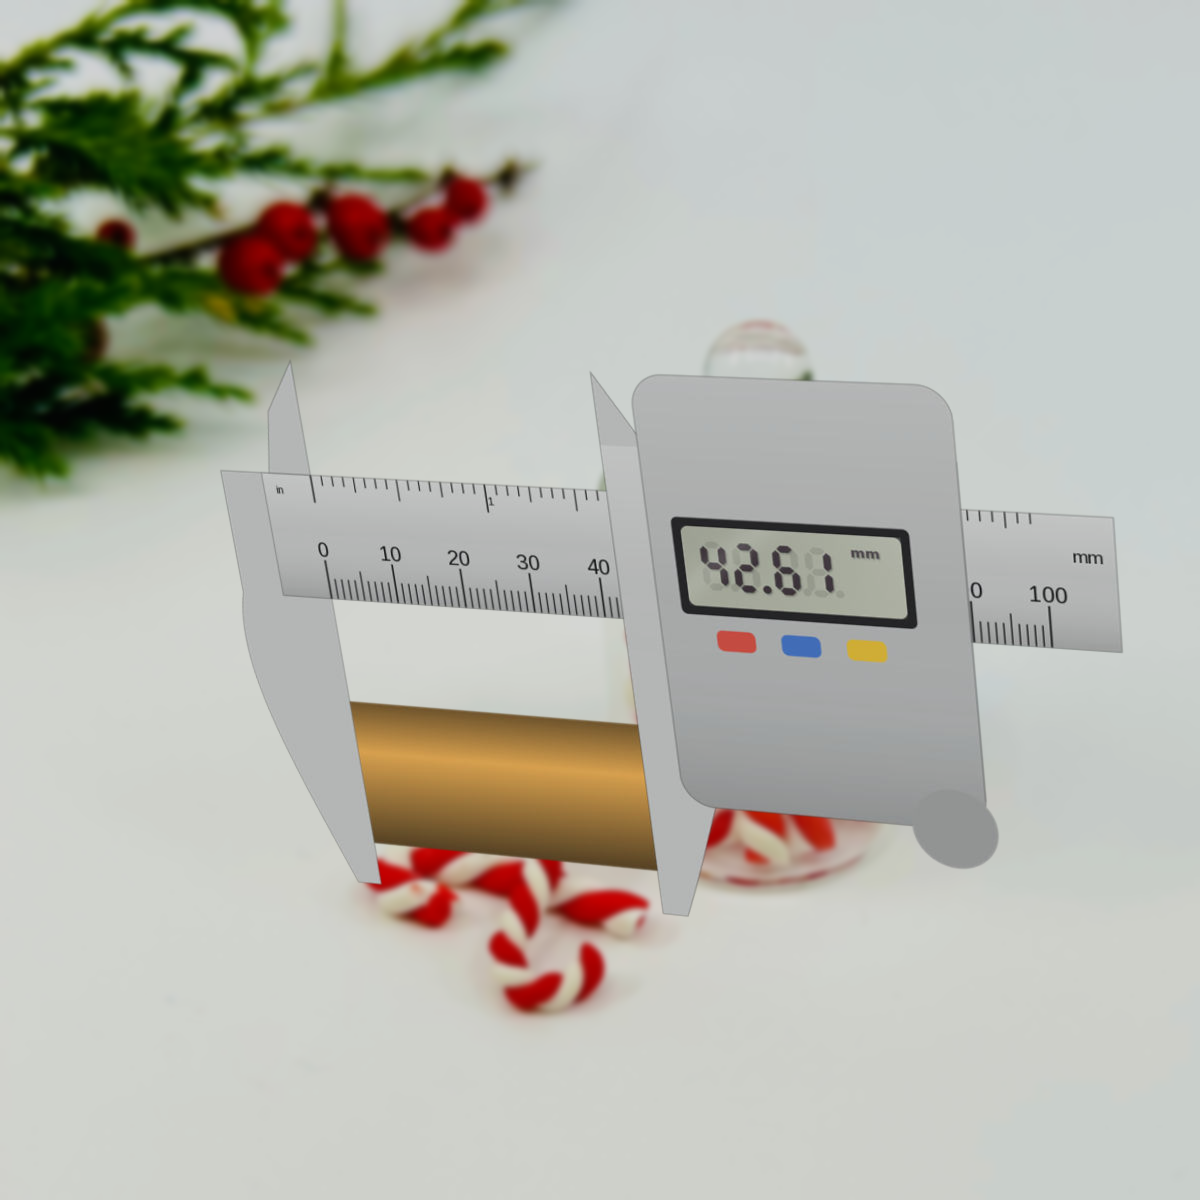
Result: 42.61
